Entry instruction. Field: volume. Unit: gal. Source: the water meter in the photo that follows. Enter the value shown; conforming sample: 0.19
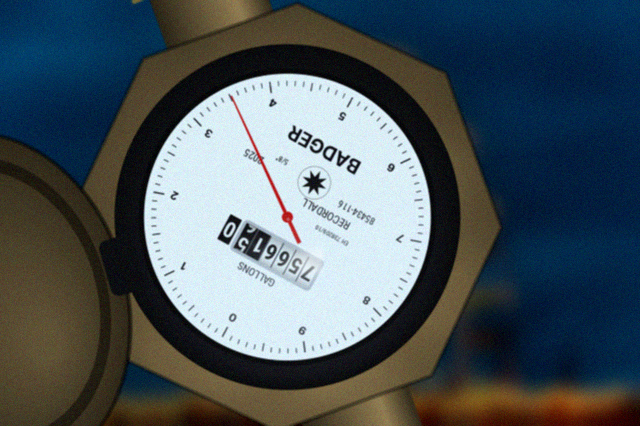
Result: 7566153.5
